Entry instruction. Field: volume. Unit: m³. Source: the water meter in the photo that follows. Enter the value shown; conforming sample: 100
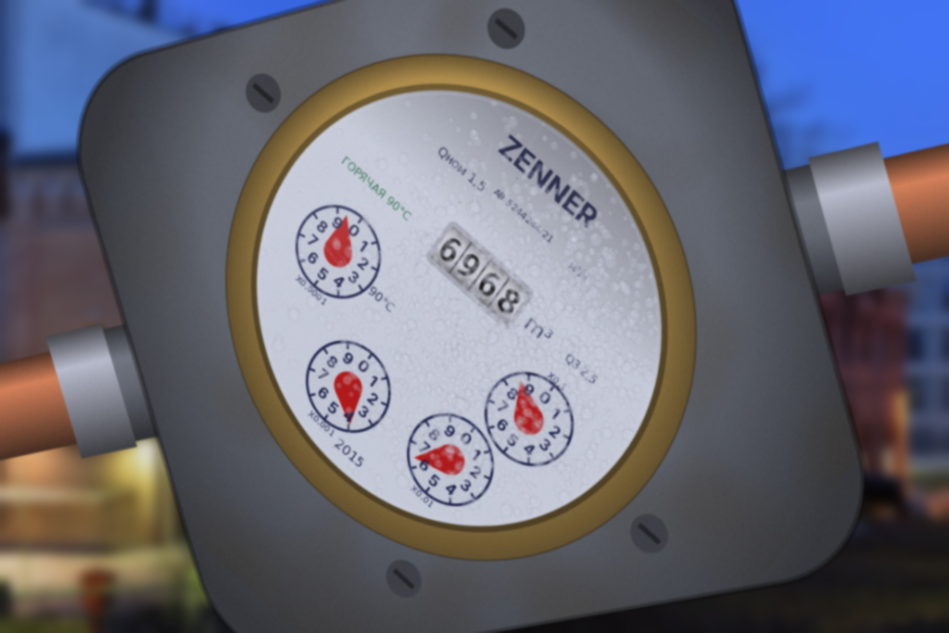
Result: 6968.8639
